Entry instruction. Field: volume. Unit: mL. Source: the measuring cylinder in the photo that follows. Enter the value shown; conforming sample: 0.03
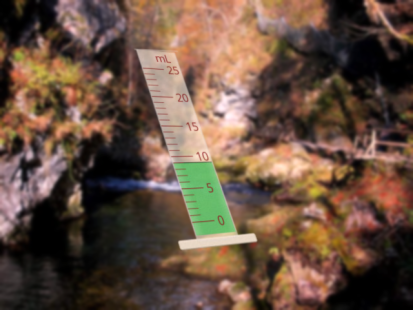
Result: 9
